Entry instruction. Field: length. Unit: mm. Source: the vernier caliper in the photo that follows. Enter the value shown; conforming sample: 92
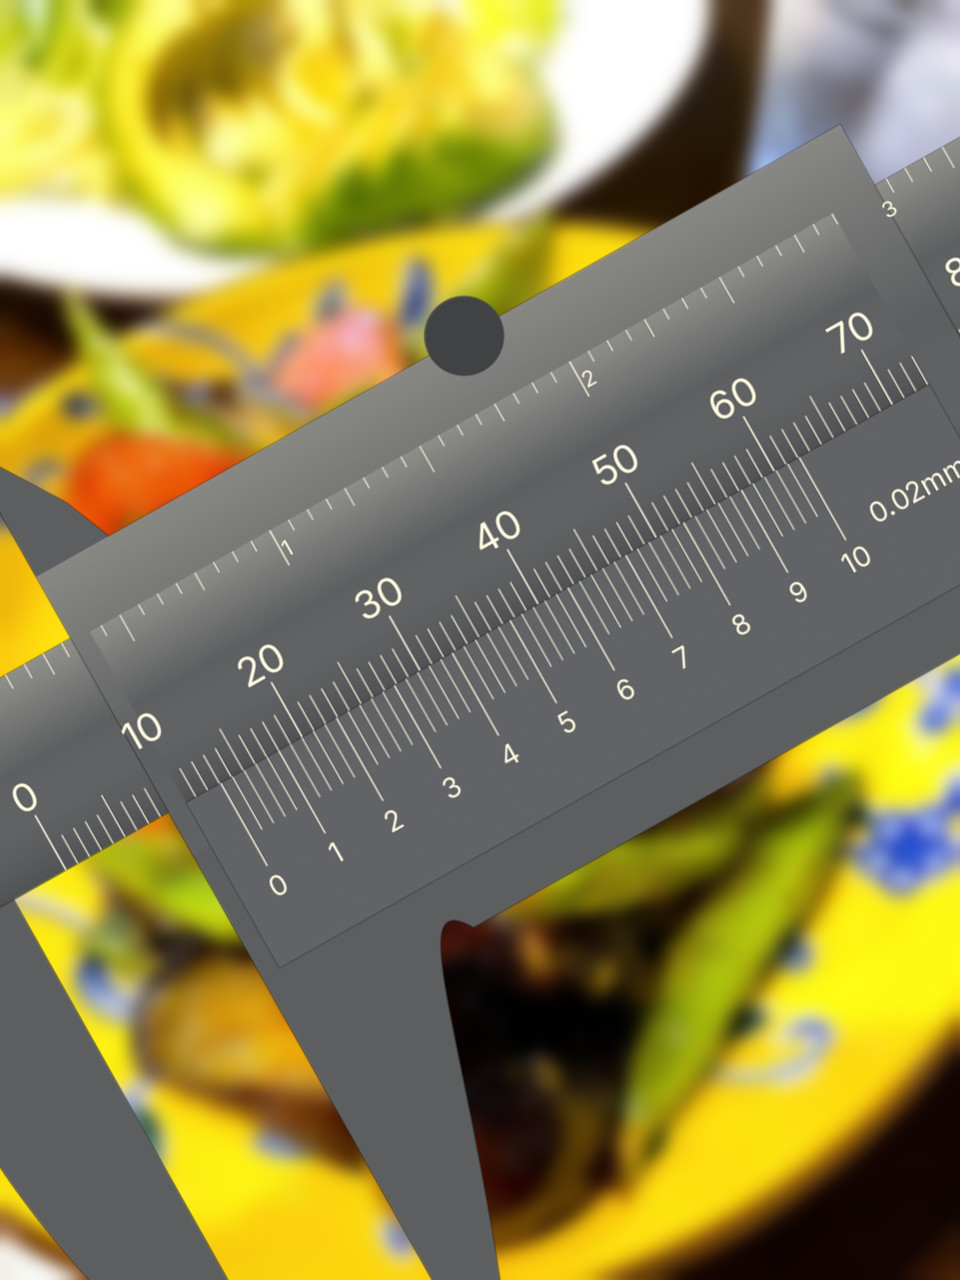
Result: 13.1
